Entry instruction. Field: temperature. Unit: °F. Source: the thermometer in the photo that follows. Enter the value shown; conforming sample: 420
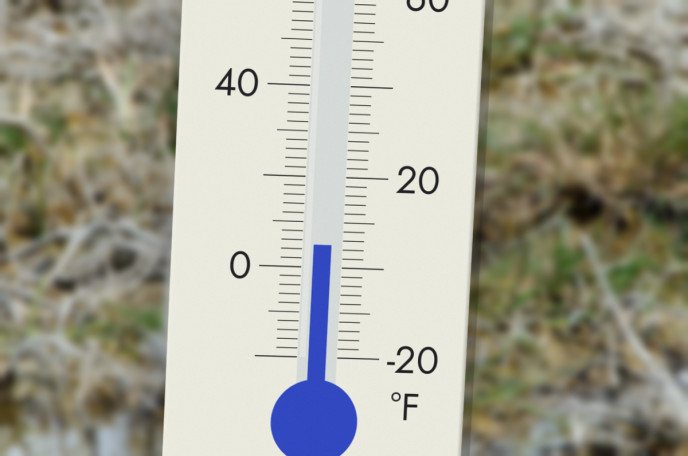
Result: 5
